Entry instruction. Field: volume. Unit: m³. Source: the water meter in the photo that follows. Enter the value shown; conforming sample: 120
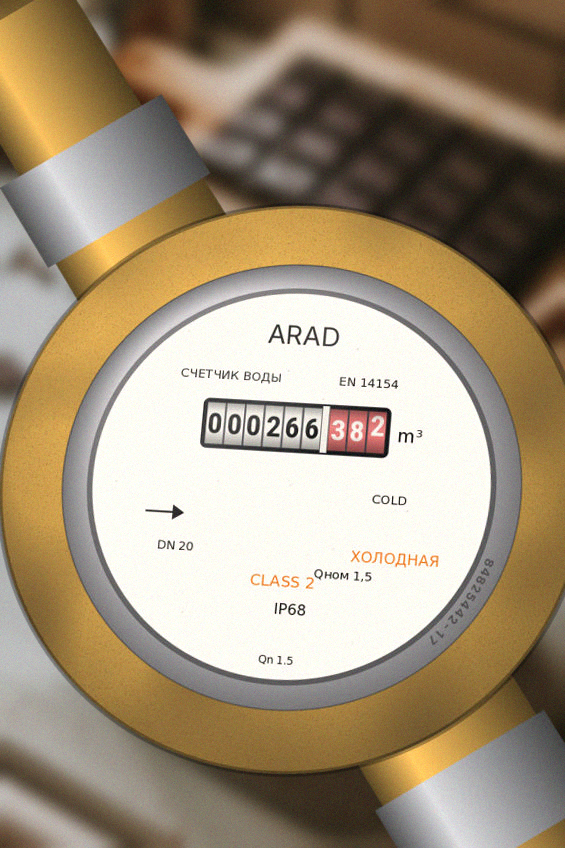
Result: 266.382
